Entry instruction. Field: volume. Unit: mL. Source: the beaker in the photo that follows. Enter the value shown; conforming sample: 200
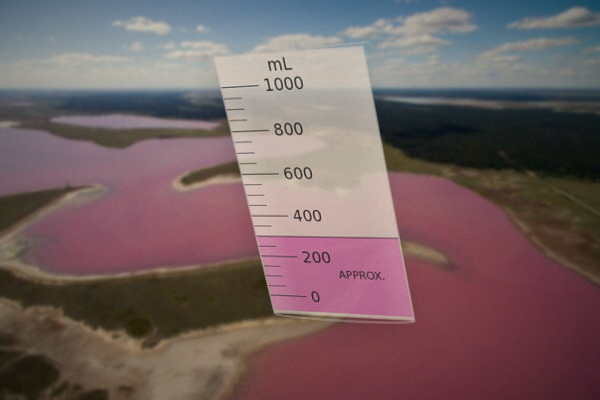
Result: 300
